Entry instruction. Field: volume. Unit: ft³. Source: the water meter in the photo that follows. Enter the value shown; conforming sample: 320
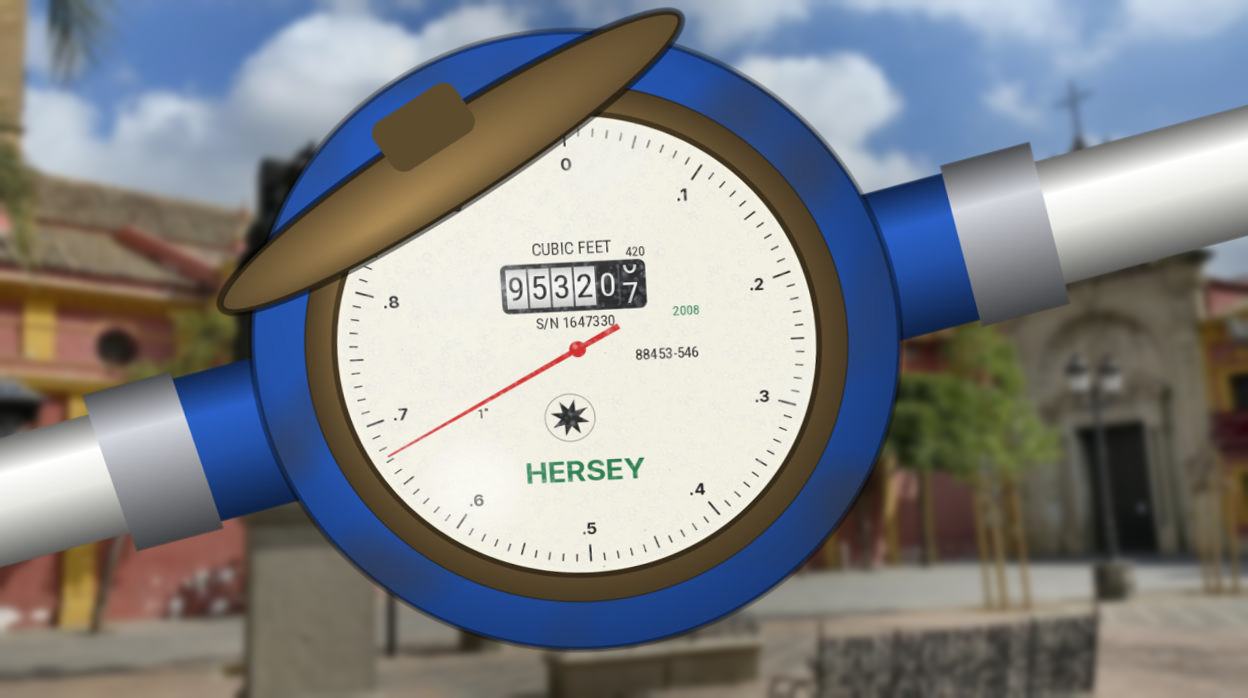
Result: 953206.67
